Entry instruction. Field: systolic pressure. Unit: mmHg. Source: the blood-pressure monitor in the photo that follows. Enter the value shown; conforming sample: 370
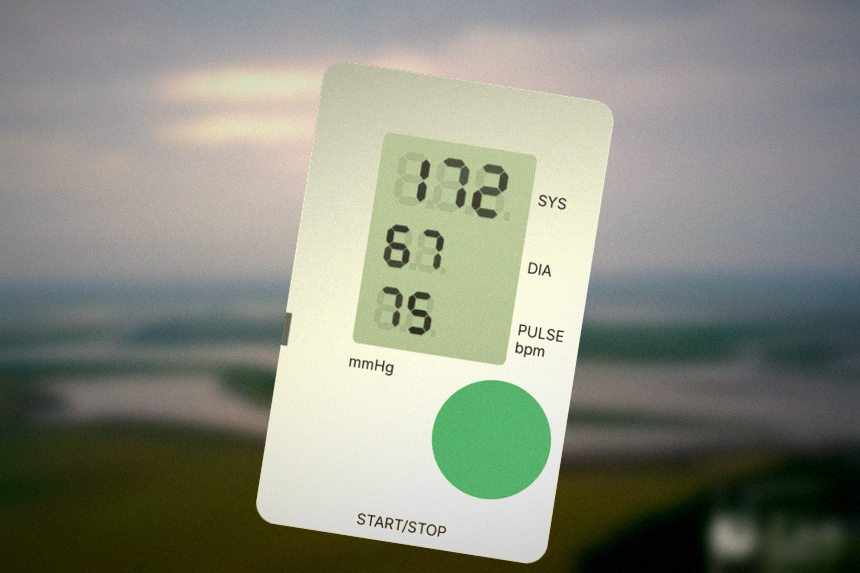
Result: 172
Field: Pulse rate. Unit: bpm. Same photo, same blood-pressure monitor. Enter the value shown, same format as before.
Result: 75
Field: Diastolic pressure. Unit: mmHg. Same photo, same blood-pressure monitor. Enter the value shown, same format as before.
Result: 67
